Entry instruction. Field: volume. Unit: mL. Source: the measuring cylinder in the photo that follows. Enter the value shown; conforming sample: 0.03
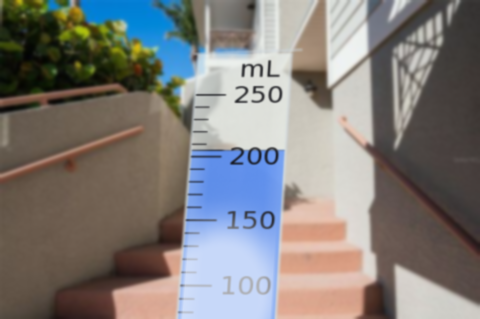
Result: 205
